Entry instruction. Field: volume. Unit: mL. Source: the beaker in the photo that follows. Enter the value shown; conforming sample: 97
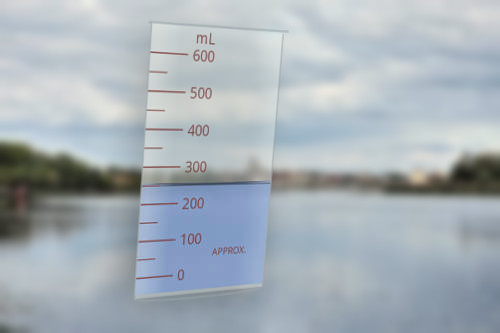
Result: 250
